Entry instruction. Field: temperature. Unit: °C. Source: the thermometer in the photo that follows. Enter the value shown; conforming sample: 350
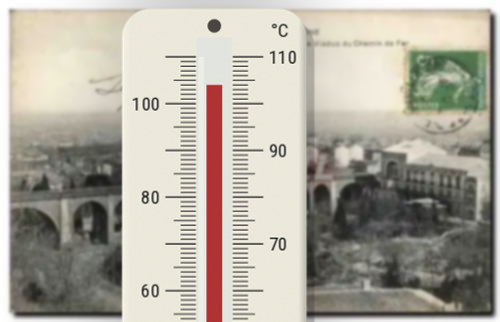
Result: 104
